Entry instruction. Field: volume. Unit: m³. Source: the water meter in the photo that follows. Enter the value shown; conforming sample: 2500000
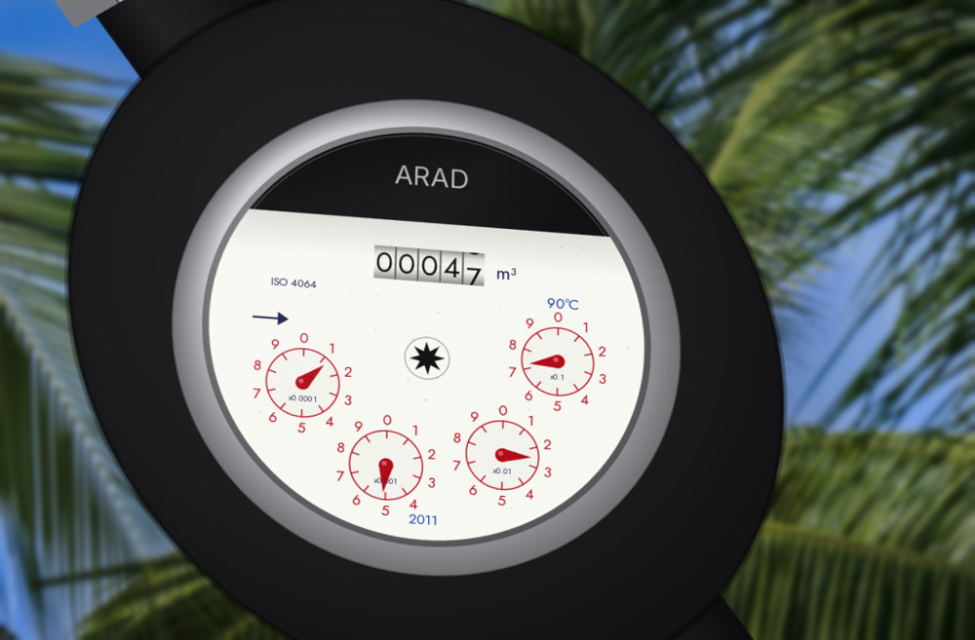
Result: 46.7251
